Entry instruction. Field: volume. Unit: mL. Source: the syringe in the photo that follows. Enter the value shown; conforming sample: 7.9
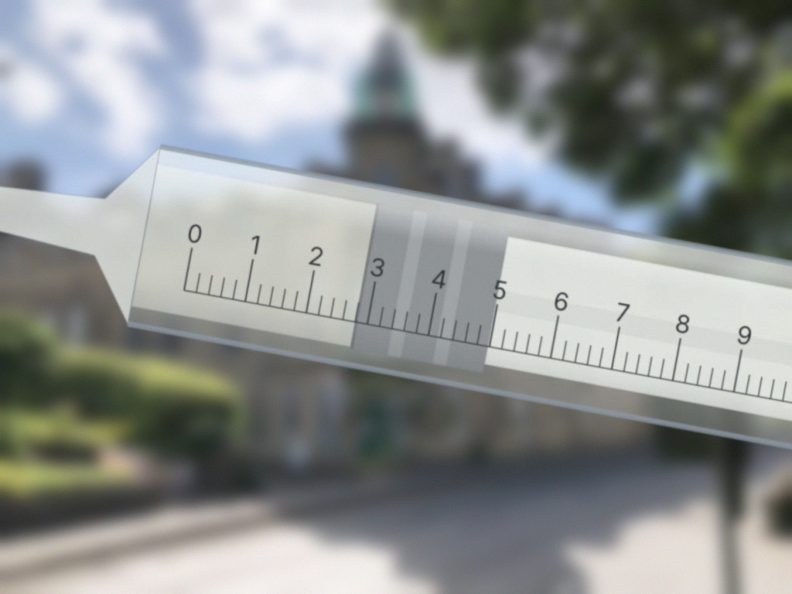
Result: 2.8
